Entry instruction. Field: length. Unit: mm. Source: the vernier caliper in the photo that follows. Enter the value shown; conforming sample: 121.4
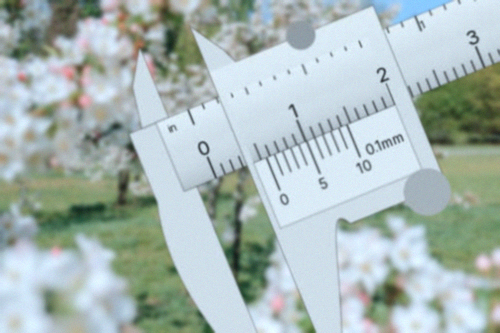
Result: 5.6
